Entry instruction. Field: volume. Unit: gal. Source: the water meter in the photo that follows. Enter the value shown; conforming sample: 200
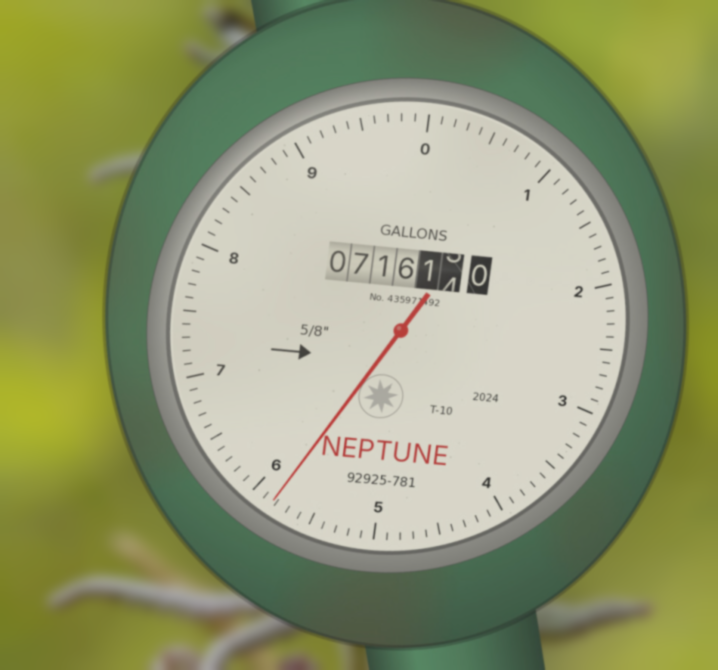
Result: 716135.8
